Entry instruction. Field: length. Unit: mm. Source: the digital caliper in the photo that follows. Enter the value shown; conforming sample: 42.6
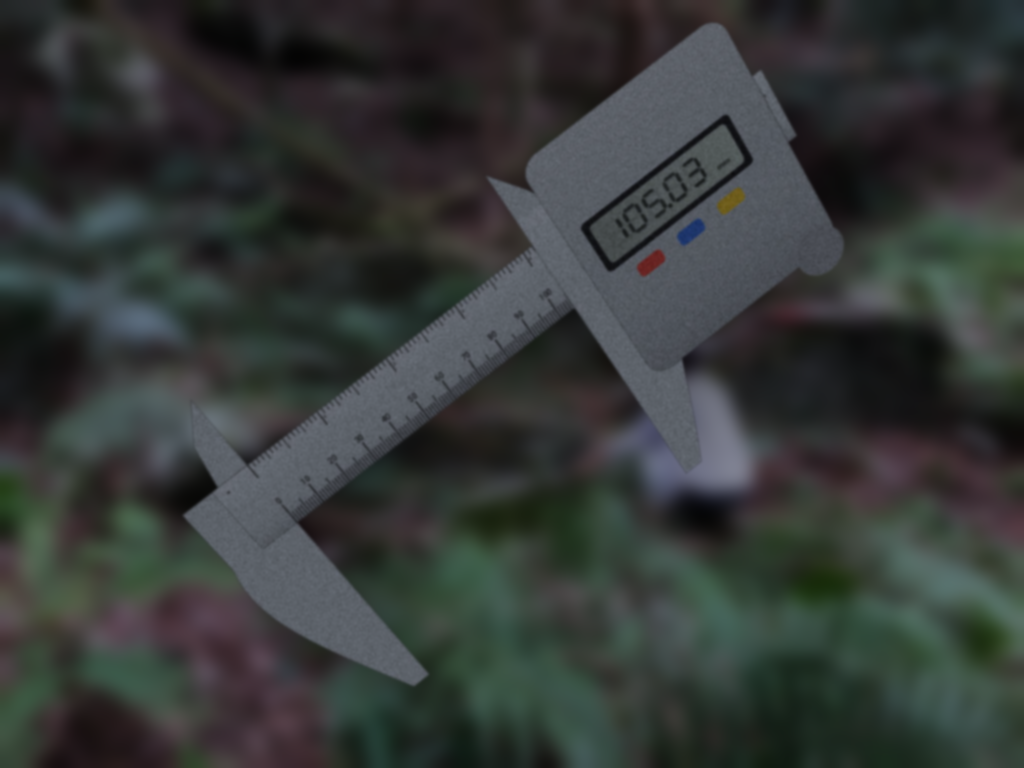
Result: 105.03
